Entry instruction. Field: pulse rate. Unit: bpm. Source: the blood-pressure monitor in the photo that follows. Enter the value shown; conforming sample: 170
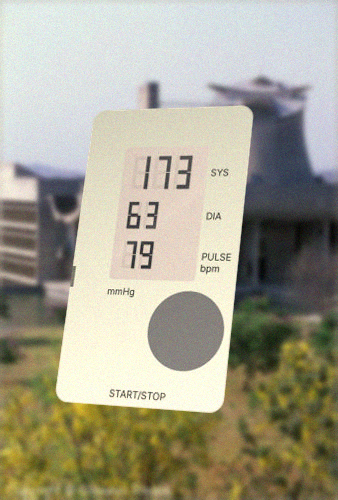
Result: 79
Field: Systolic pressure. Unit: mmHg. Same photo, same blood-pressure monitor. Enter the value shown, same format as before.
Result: 173
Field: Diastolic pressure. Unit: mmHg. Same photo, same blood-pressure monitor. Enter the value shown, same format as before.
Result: 63
